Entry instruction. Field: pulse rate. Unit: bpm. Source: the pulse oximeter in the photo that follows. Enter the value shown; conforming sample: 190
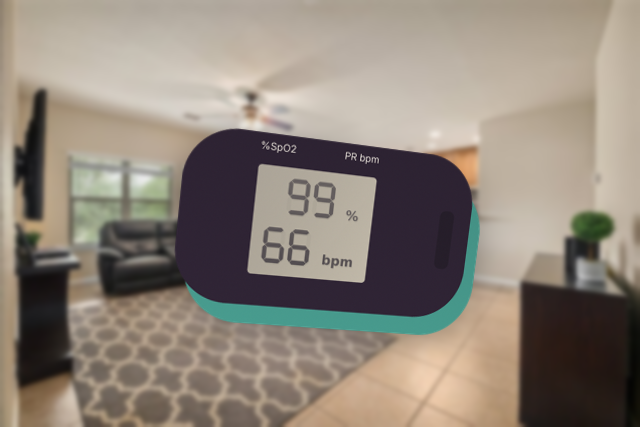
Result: 66
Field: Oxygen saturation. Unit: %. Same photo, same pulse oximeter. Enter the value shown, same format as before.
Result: 99
